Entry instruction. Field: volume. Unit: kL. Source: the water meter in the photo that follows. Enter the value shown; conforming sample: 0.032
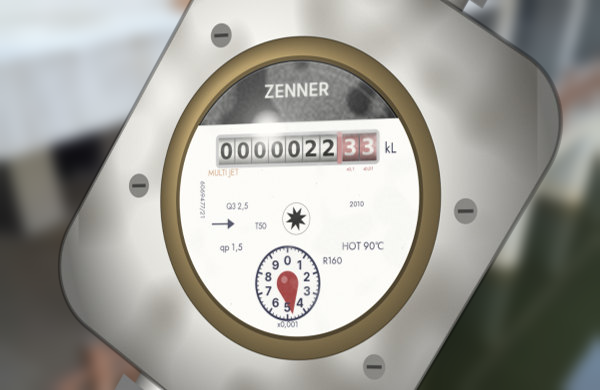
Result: 22.334
